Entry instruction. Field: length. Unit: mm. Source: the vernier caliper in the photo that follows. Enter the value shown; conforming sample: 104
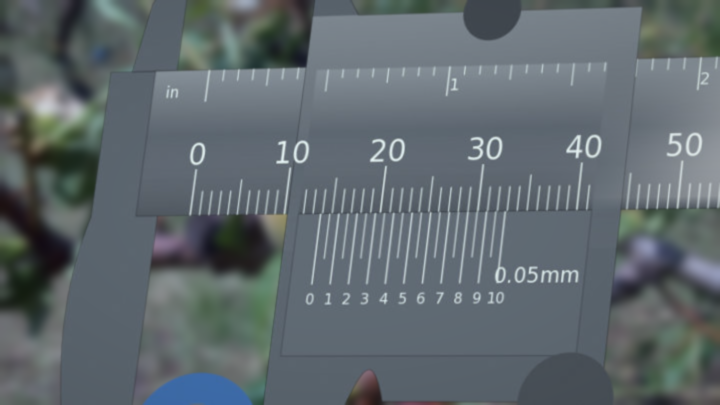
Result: 13.8
